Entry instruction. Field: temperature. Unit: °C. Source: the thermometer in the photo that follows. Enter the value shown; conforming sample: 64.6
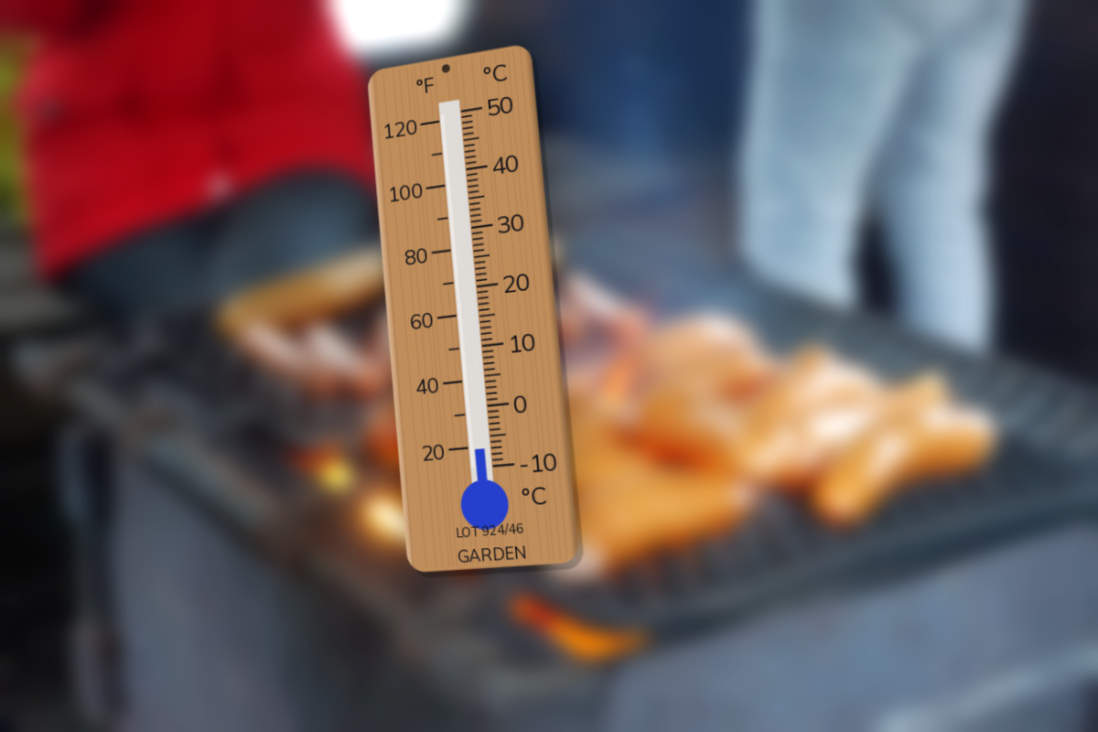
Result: -7
